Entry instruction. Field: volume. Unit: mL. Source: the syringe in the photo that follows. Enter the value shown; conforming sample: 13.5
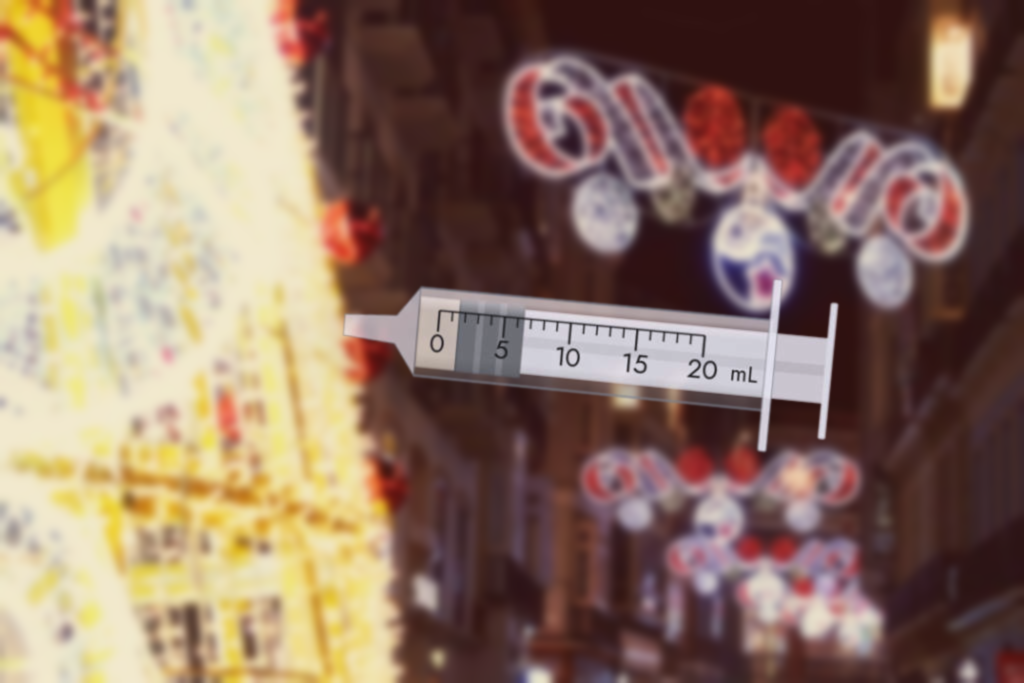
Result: 1.5
